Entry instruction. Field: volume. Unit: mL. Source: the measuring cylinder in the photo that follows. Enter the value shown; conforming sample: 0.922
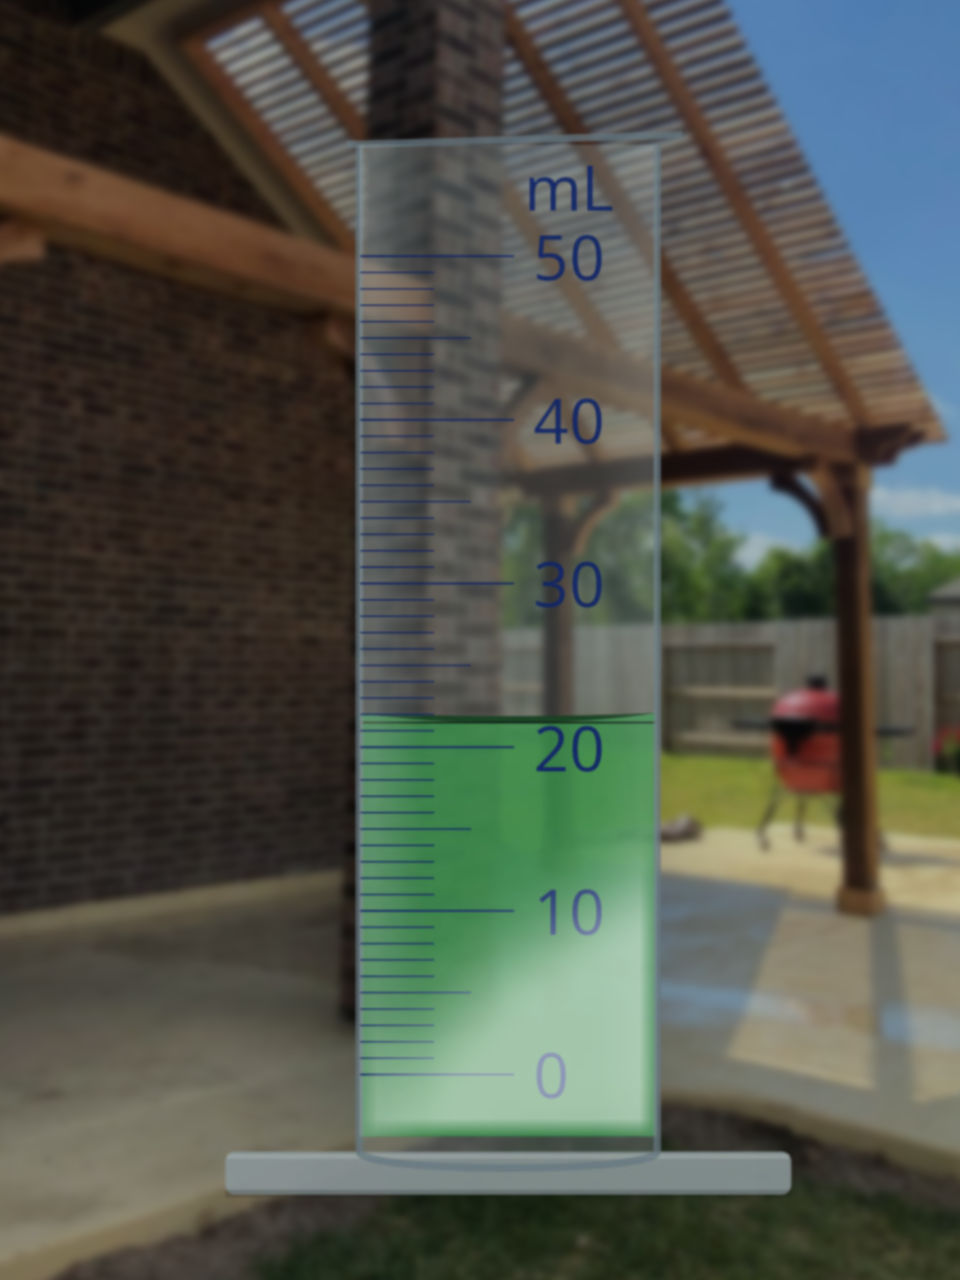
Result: 21.5
